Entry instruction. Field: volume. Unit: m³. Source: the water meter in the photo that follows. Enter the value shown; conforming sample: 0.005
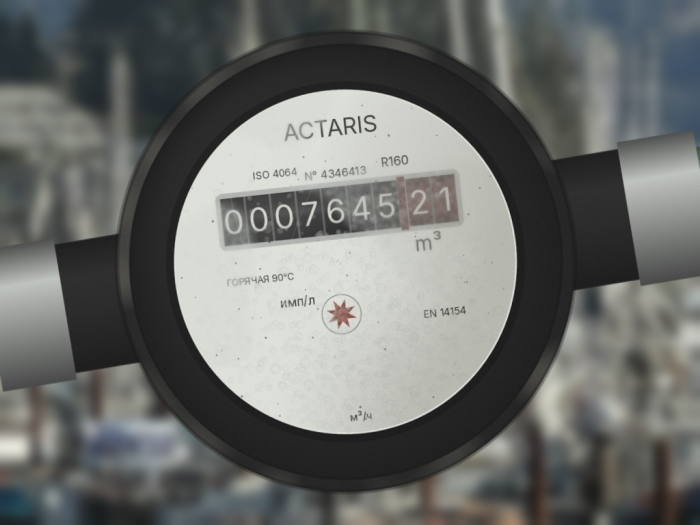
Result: 7645.21
